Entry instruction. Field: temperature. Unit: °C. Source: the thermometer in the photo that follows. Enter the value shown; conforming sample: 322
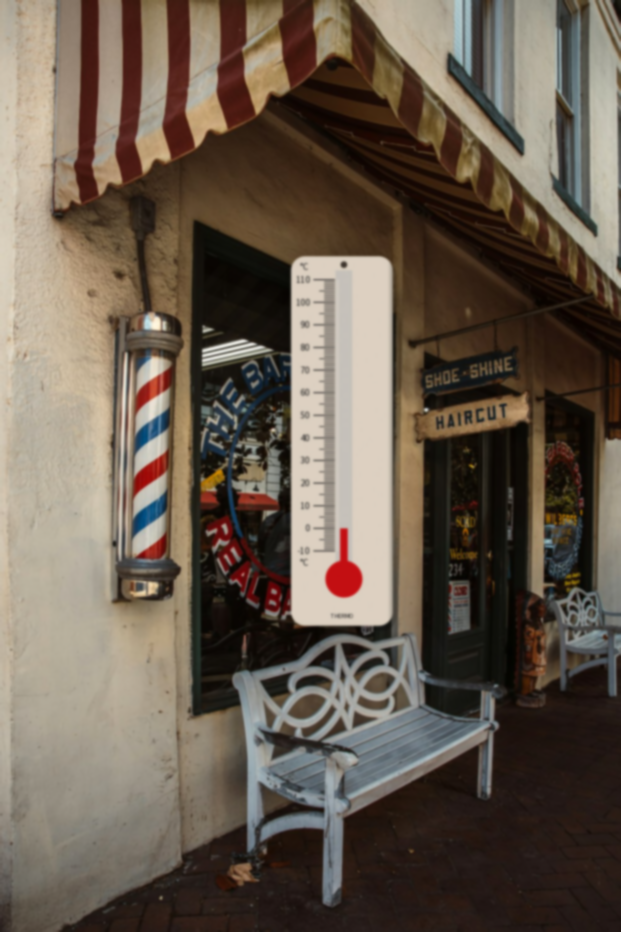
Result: 0
